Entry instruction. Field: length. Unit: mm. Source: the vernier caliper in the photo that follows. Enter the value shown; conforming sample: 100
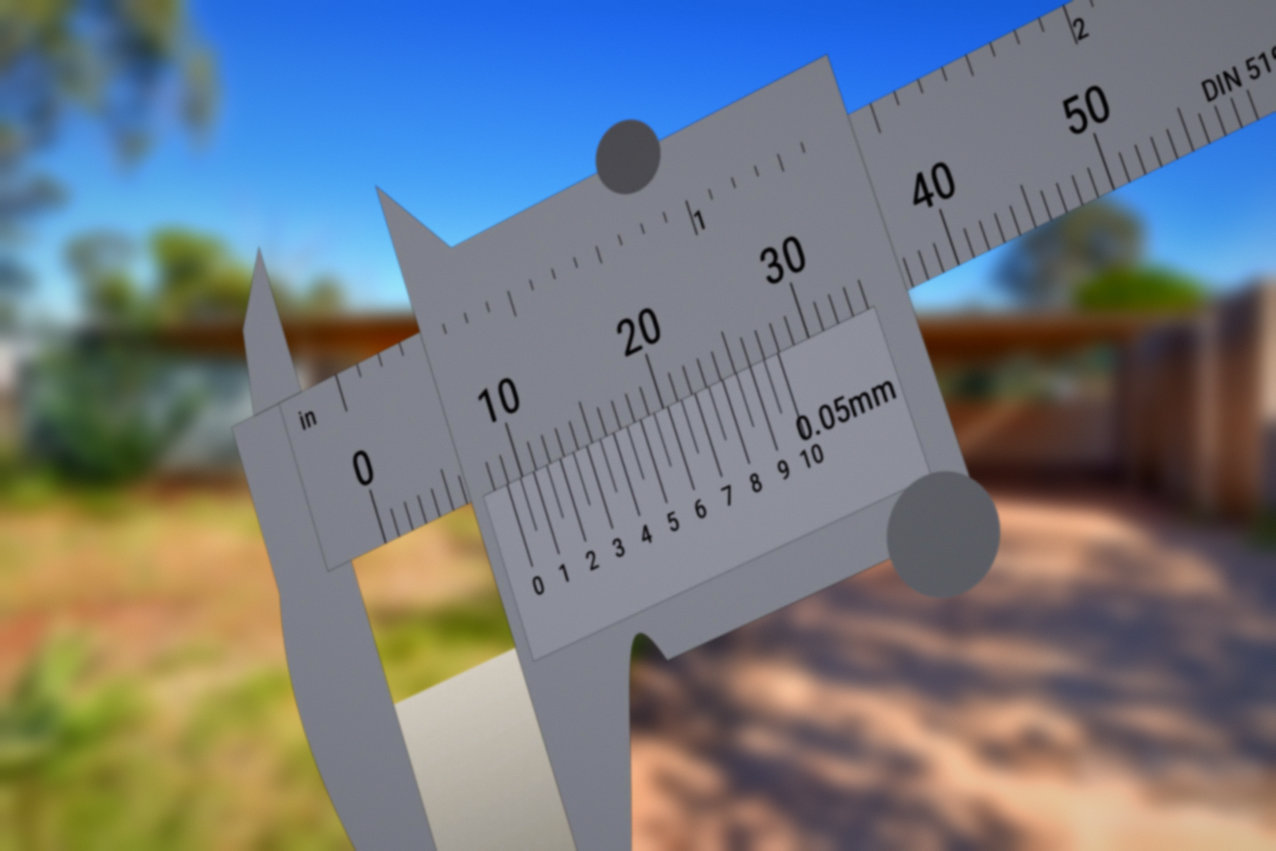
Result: 8.9
